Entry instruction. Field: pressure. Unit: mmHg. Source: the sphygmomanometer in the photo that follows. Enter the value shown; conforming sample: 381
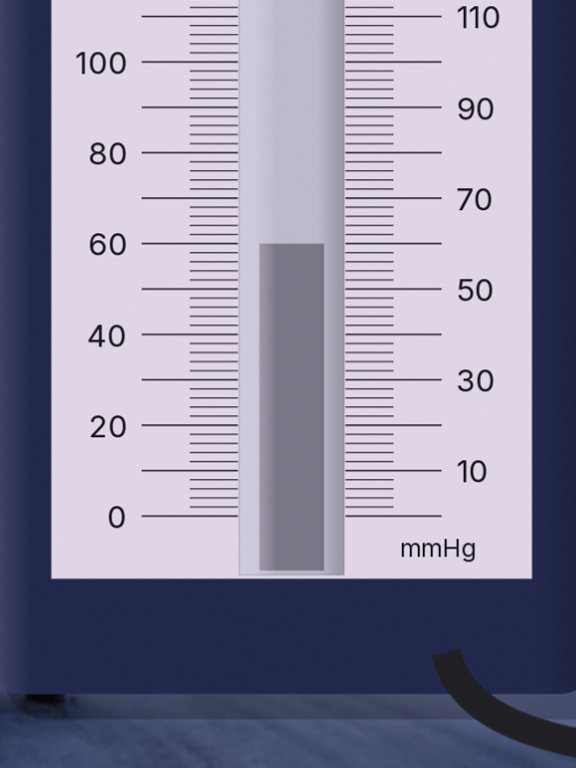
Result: 60
